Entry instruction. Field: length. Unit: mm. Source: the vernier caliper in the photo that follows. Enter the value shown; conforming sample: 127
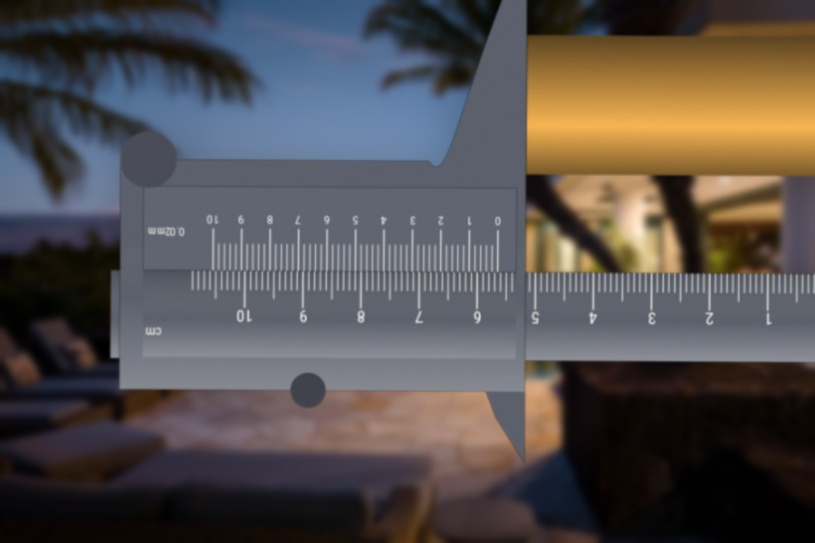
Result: 56.5
